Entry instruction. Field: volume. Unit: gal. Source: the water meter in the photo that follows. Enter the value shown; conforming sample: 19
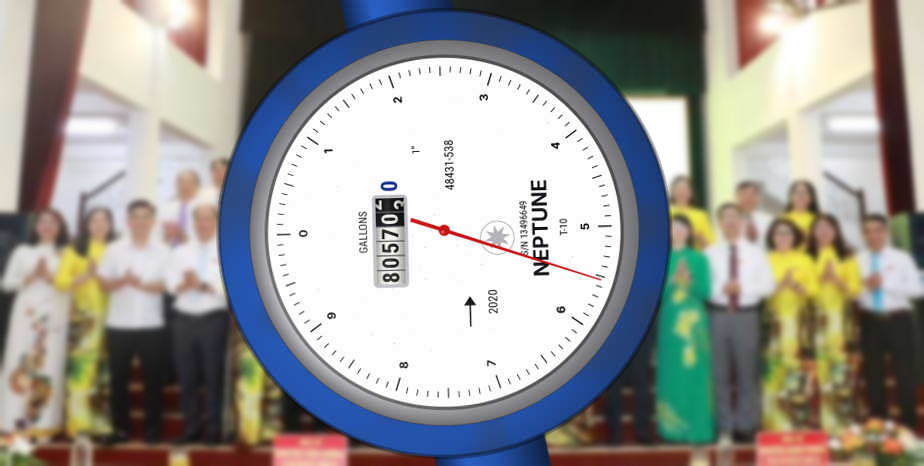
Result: 8057025.5
